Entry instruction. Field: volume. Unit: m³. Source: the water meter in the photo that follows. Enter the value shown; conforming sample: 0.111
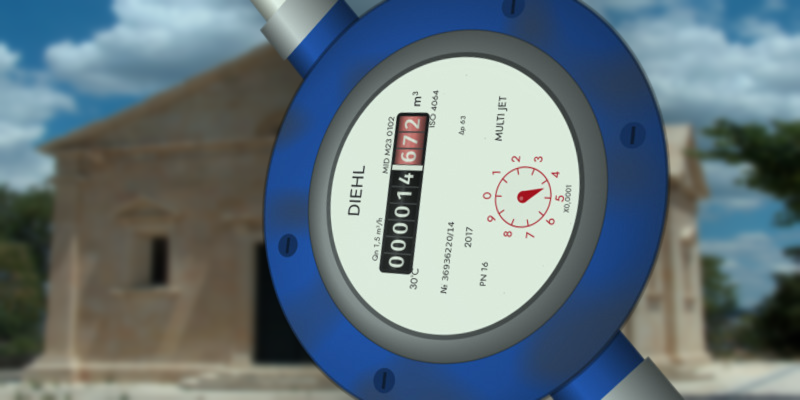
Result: 14.6724
